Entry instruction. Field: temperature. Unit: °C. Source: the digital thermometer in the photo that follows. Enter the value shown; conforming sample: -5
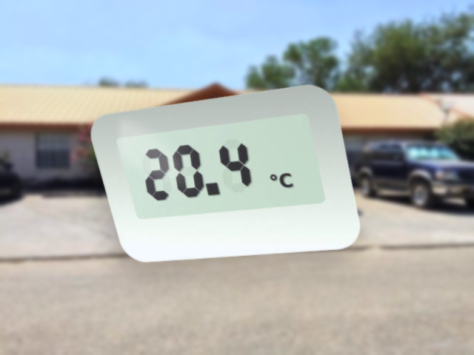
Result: 20.4
